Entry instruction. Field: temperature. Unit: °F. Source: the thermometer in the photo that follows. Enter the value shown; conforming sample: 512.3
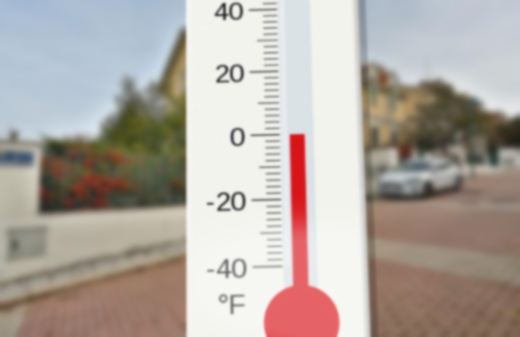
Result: 0
